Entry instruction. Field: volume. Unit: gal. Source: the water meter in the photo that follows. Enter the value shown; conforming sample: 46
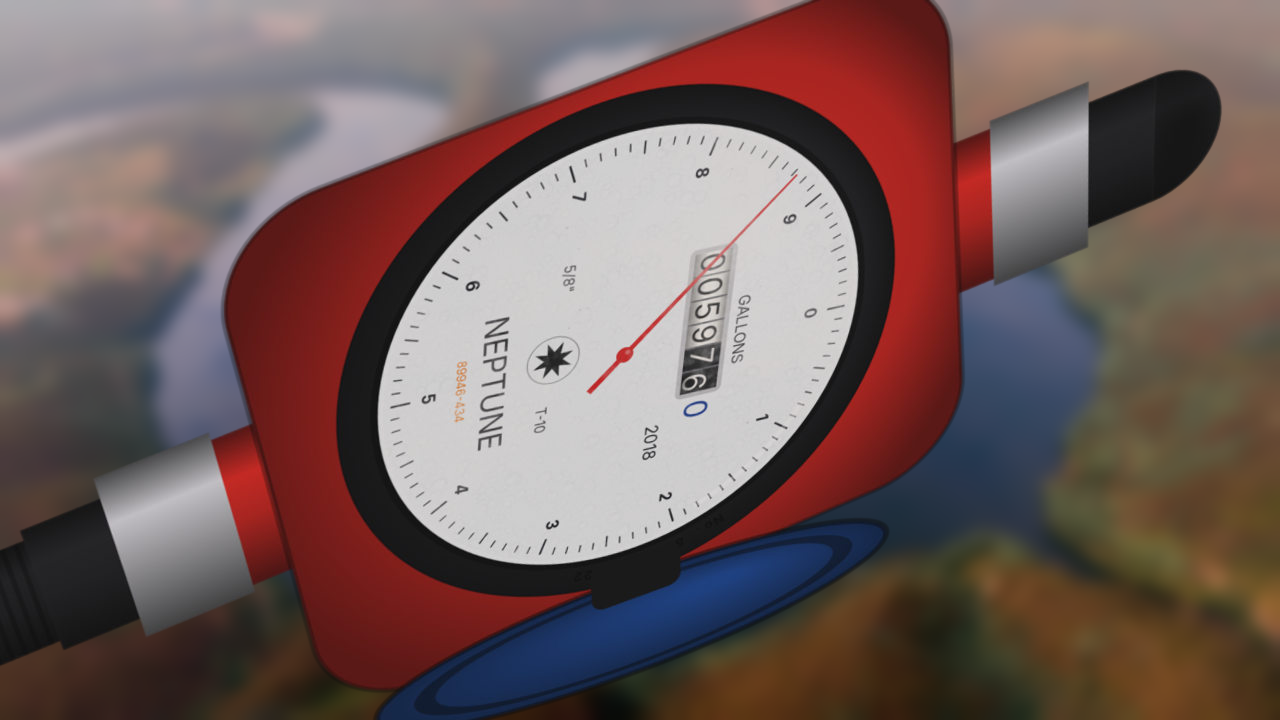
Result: 59758.7
